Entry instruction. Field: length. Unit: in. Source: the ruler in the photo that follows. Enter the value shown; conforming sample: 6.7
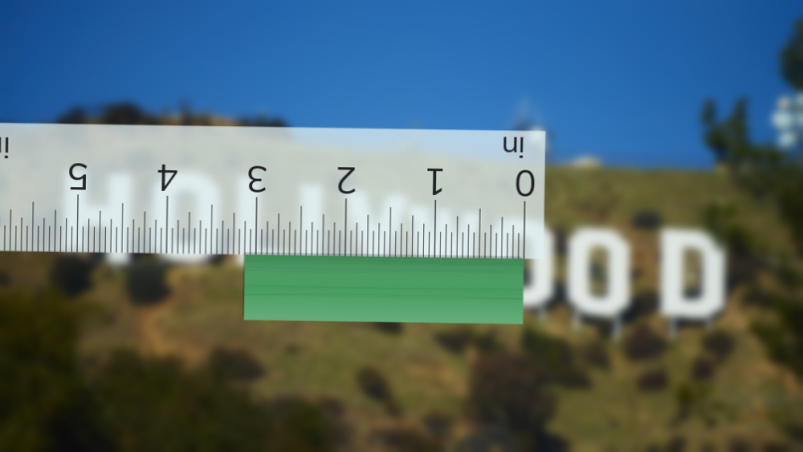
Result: 3.125
